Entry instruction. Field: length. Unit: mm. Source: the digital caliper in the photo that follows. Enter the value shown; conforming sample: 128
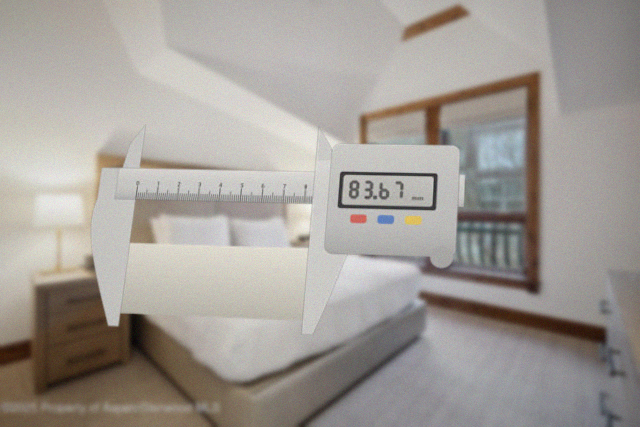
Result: 83.67
